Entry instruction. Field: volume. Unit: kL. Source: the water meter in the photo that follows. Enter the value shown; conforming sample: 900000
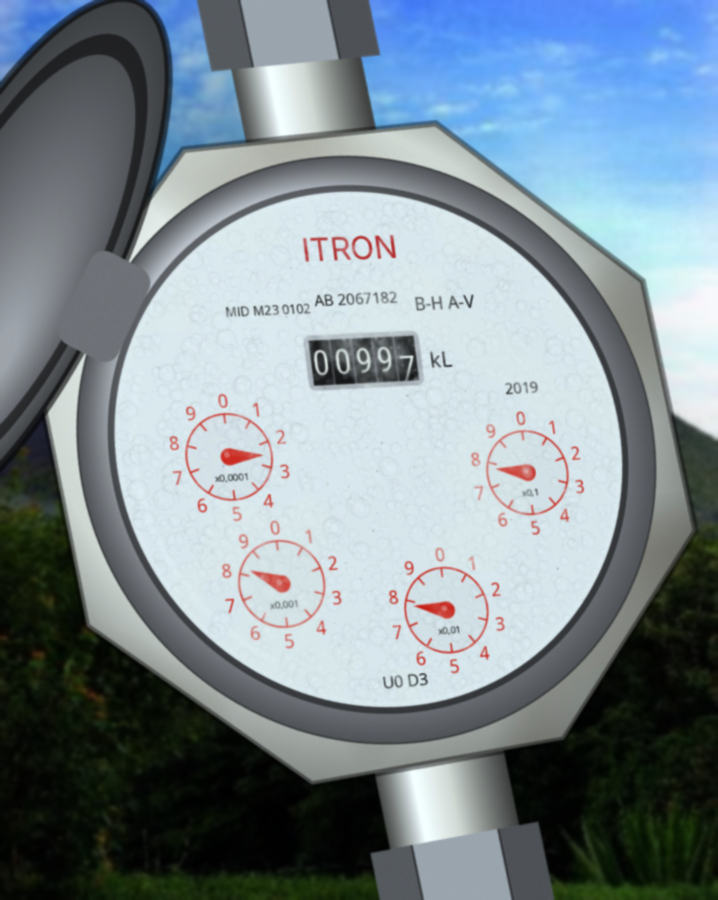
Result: 996.7782
